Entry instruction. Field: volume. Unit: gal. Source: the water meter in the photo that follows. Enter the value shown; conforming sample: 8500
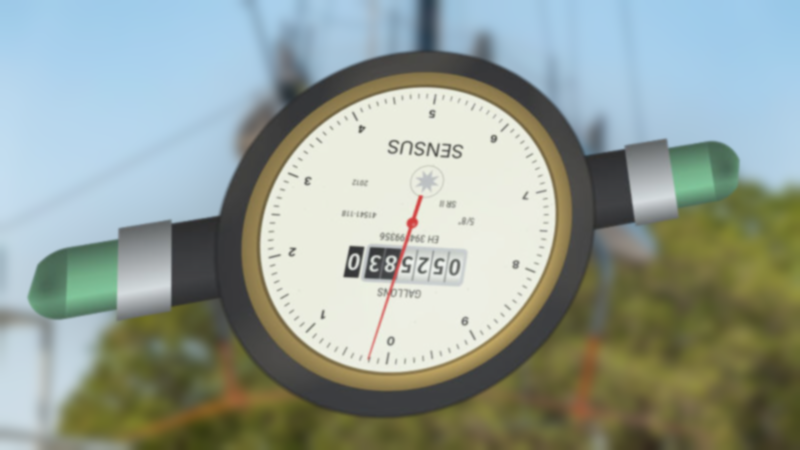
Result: 525830.2
